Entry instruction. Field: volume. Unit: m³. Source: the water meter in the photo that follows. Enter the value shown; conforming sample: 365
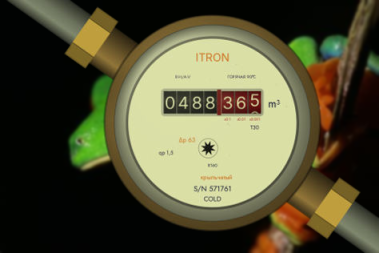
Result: 488.365
